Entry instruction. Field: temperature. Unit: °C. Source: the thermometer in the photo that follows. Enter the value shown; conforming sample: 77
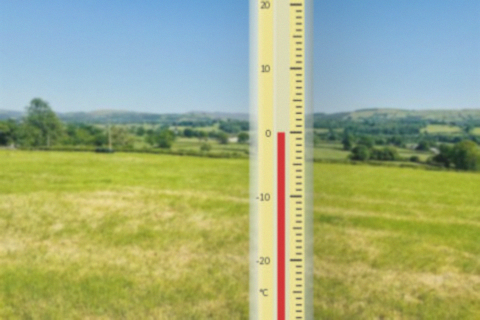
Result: 0
